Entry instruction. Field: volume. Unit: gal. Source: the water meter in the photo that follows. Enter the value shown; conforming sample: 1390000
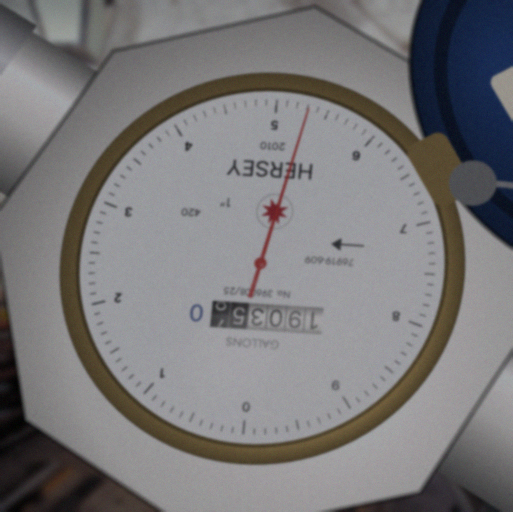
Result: 1903575.3
